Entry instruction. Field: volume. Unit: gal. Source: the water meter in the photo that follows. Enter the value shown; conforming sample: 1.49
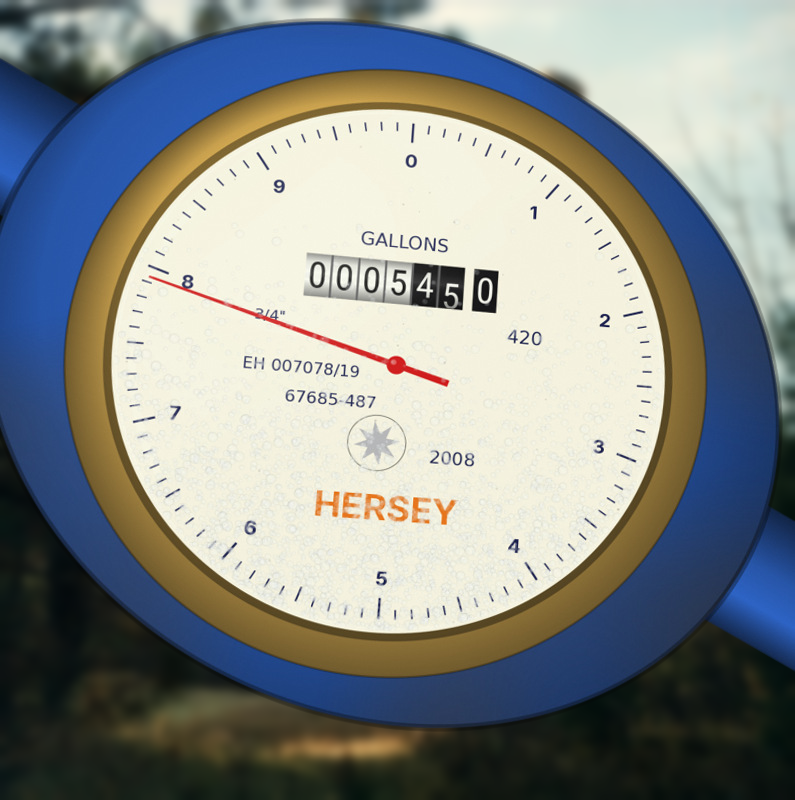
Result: 5447.9
